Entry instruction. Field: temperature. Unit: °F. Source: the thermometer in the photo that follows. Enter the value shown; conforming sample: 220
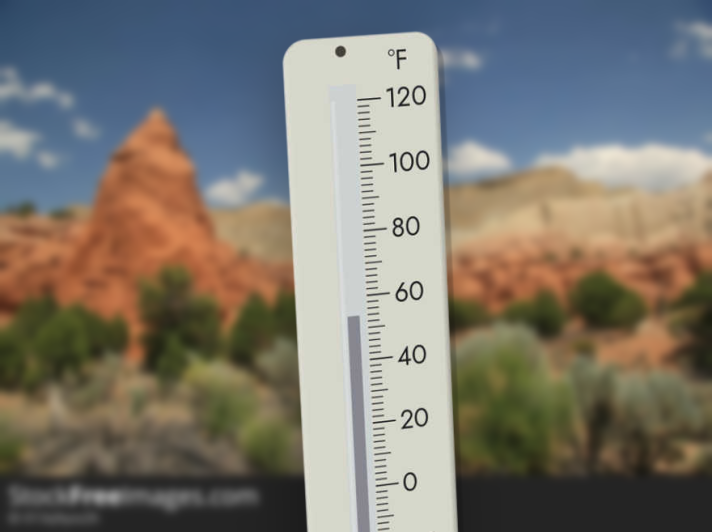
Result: 54
